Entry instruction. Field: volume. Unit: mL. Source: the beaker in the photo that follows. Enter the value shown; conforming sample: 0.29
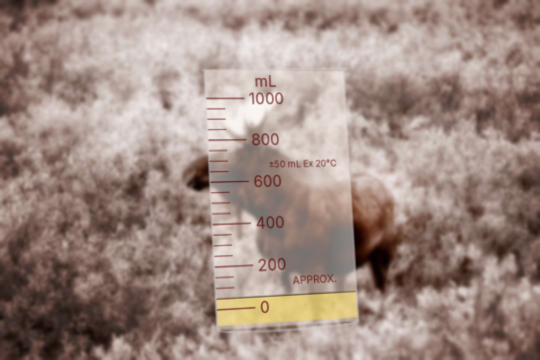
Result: 50
